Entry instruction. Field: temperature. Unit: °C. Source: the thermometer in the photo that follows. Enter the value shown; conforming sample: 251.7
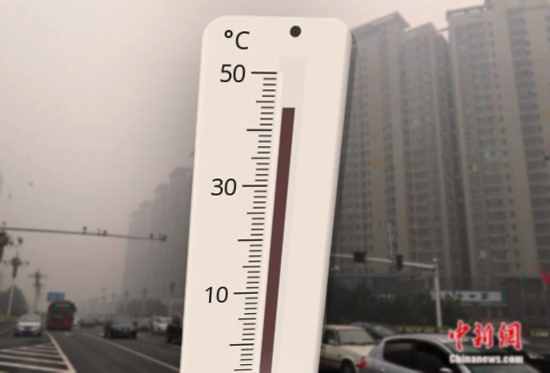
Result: 44
